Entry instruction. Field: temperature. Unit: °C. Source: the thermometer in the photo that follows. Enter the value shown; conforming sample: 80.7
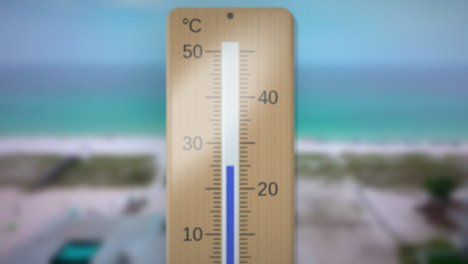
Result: 25
